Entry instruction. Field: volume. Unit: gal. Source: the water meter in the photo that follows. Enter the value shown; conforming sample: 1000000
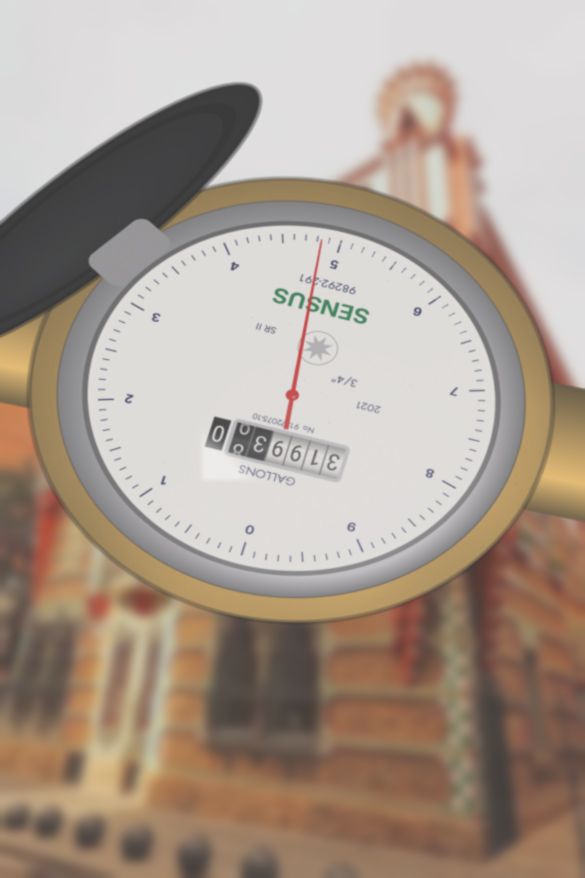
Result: 3199384.8
